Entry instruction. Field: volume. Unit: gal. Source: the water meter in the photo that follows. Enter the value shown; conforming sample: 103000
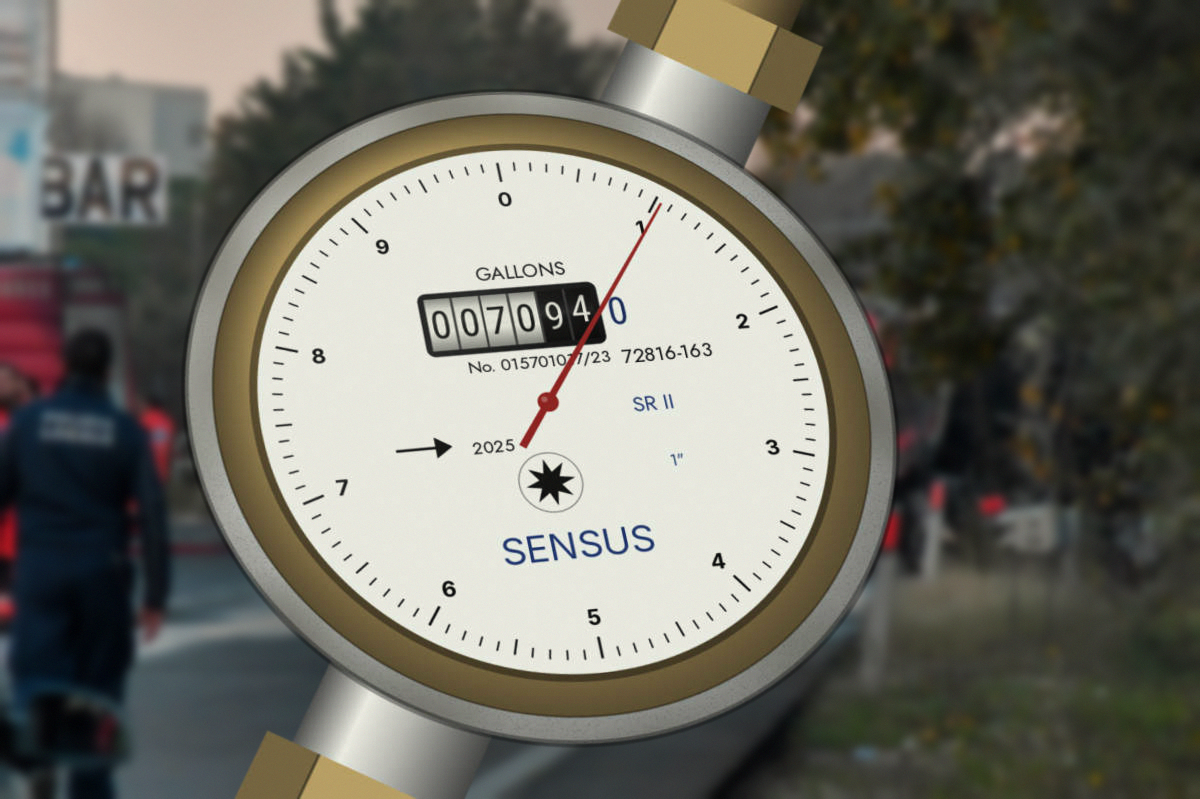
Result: 70941.0
